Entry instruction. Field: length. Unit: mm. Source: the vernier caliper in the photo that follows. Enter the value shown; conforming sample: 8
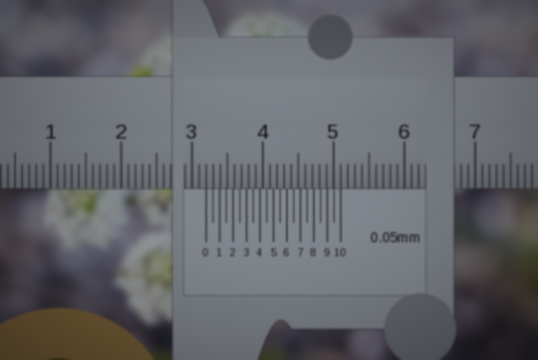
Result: 32.0
